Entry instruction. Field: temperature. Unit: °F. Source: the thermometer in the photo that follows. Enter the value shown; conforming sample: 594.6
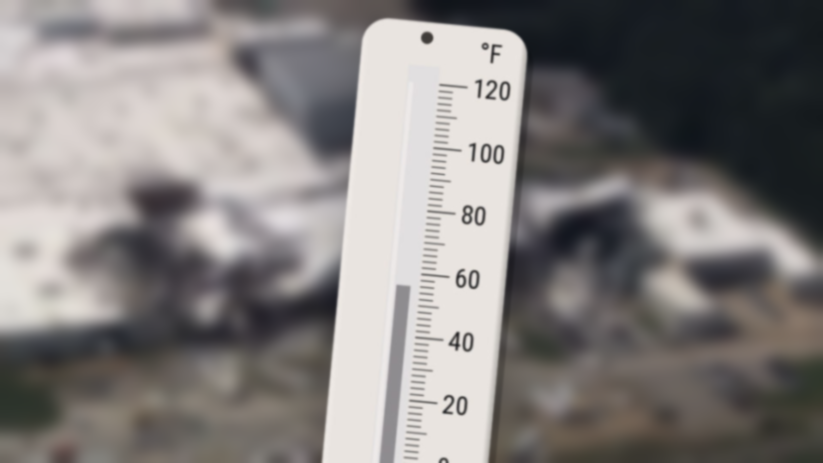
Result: 56
